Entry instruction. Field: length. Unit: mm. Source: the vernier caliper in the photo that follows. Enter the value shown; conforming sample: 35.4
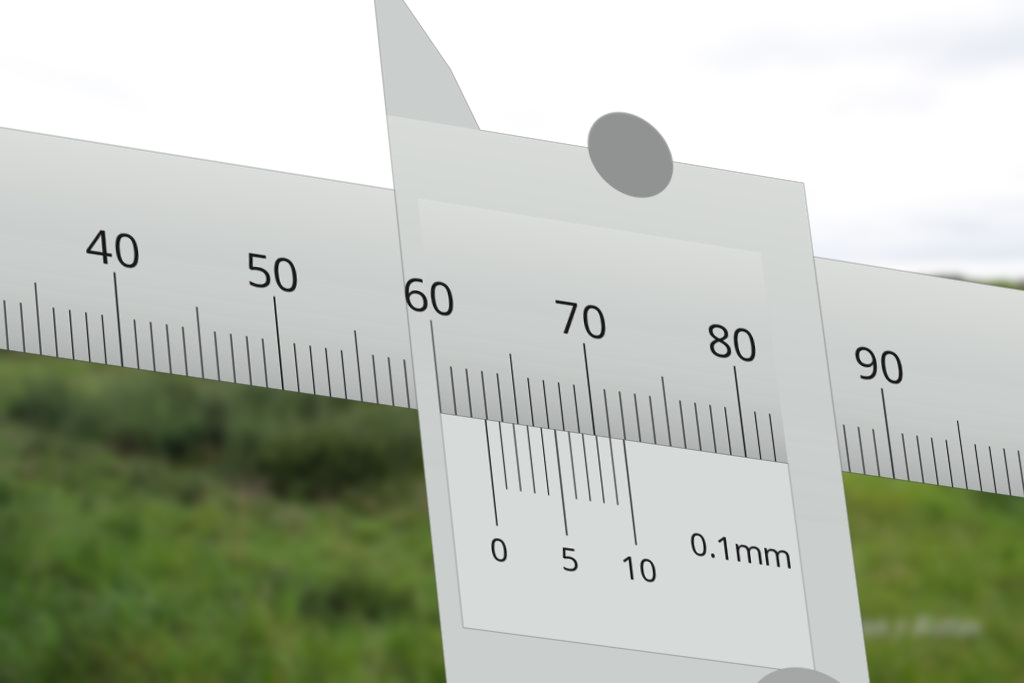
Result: 62.9
